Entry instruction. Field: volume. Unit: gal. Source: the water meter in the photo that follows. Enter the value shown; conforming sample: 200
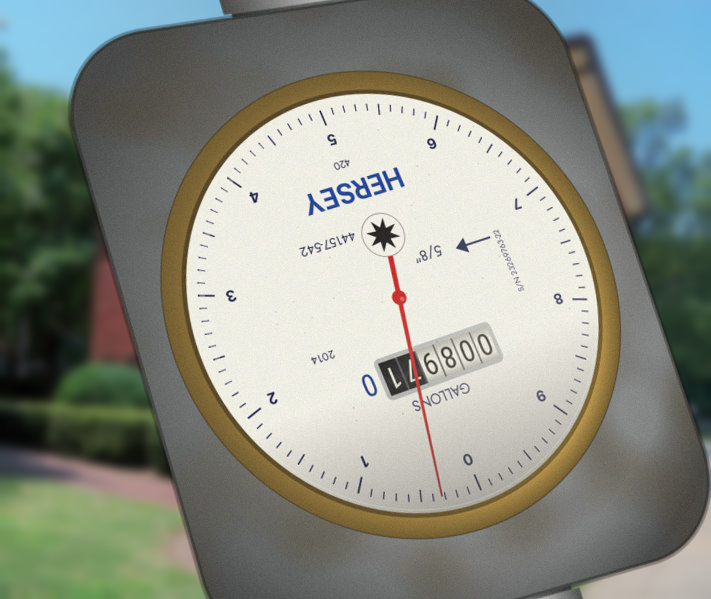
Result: 89710.3
